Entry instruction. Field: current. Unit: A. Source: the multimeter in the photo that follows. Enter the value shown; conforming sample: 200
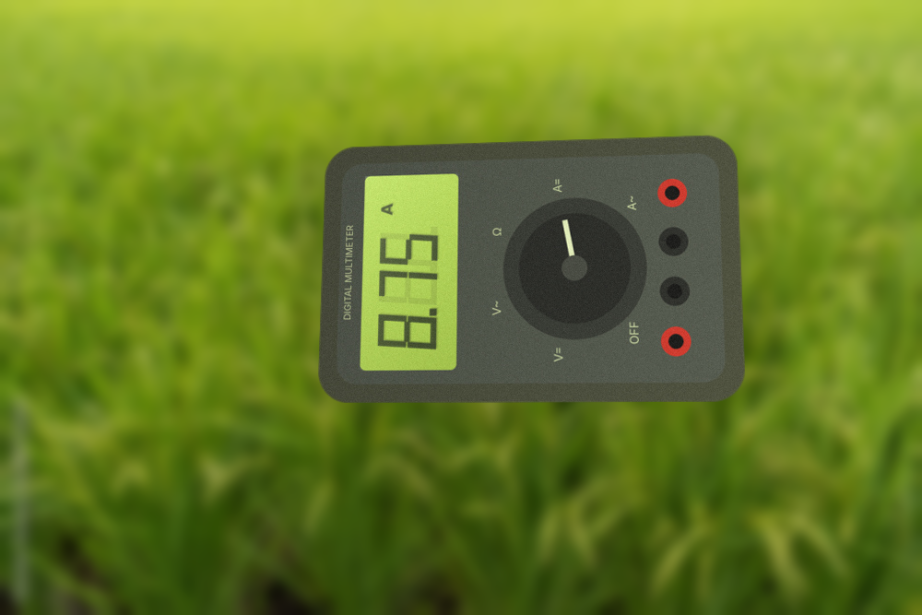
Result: 8.75
